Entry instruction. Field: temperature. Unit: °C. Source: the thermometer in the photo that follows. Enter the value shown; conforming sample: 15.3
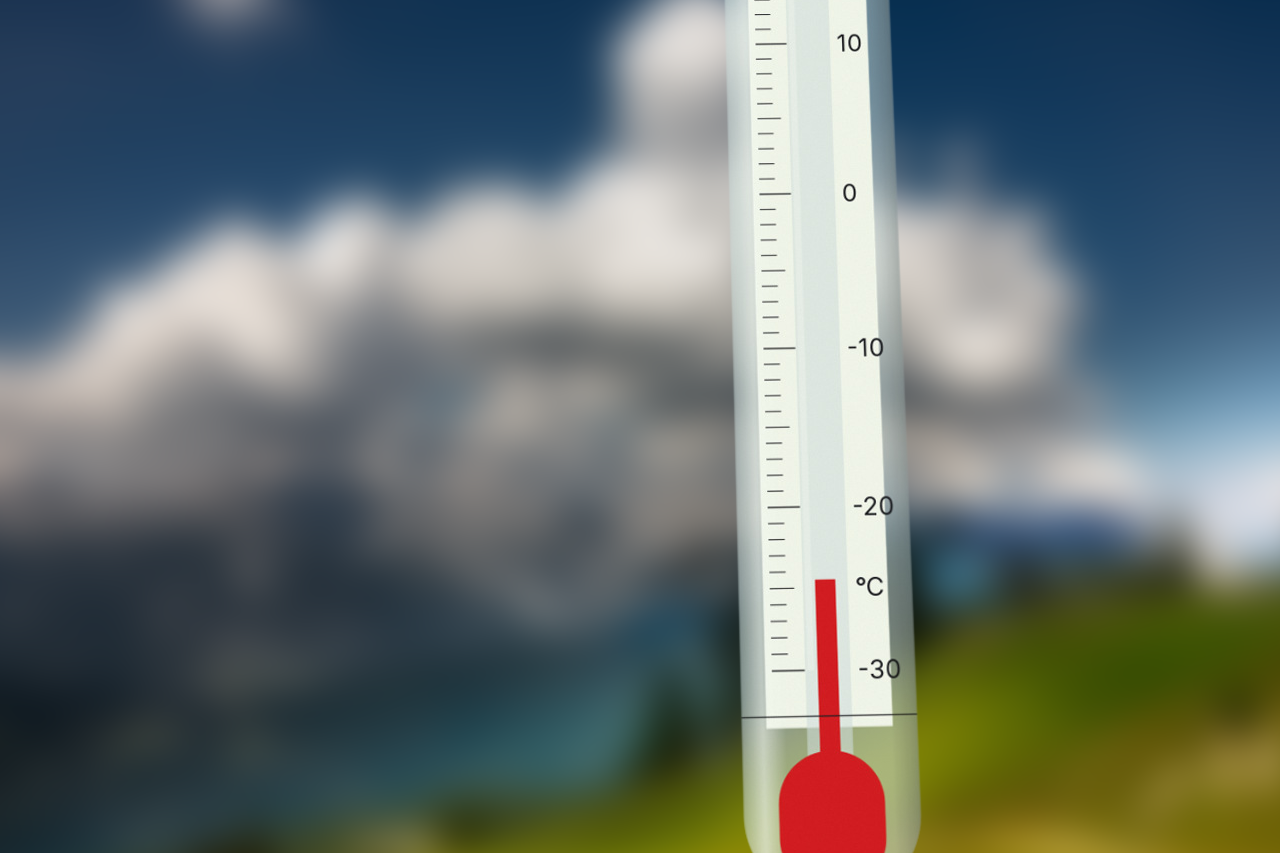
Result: -24.5
